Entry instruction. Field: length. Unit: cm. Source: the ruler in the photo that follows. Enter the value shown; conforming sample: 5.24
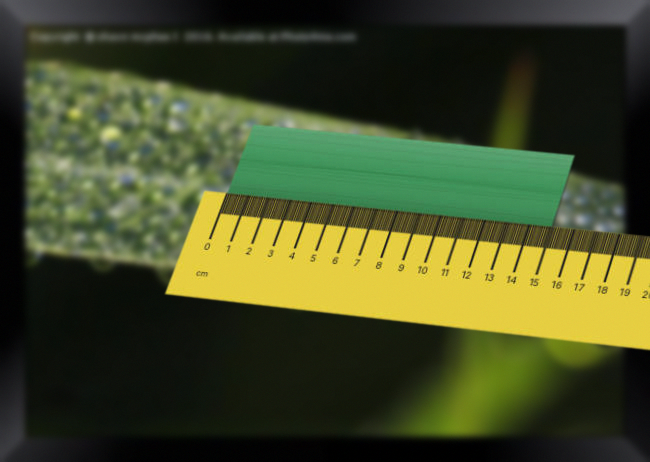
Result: 15
